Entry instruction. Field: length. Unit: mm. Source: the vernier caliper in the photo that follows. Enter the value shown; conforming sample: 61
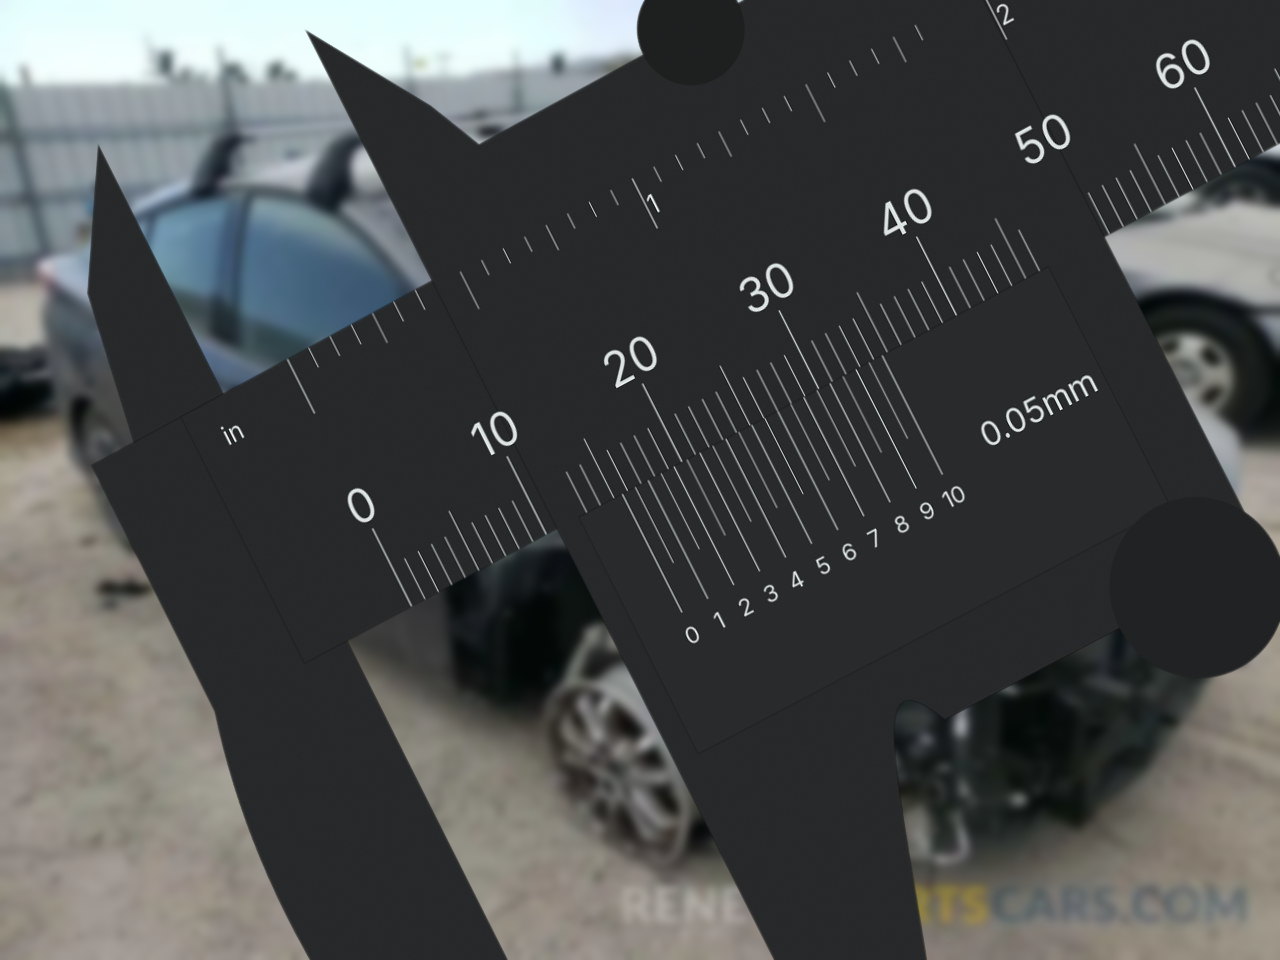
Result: 15.6
